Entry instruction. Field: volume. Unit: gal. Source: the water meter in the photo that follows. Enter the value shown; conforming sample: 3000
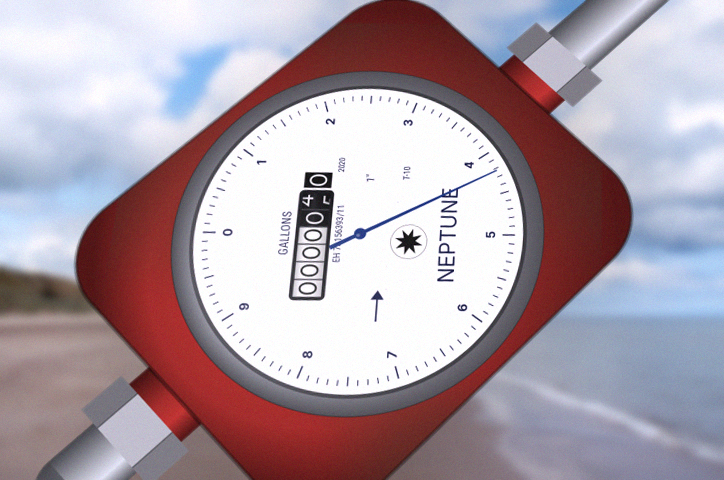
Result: 44.2
